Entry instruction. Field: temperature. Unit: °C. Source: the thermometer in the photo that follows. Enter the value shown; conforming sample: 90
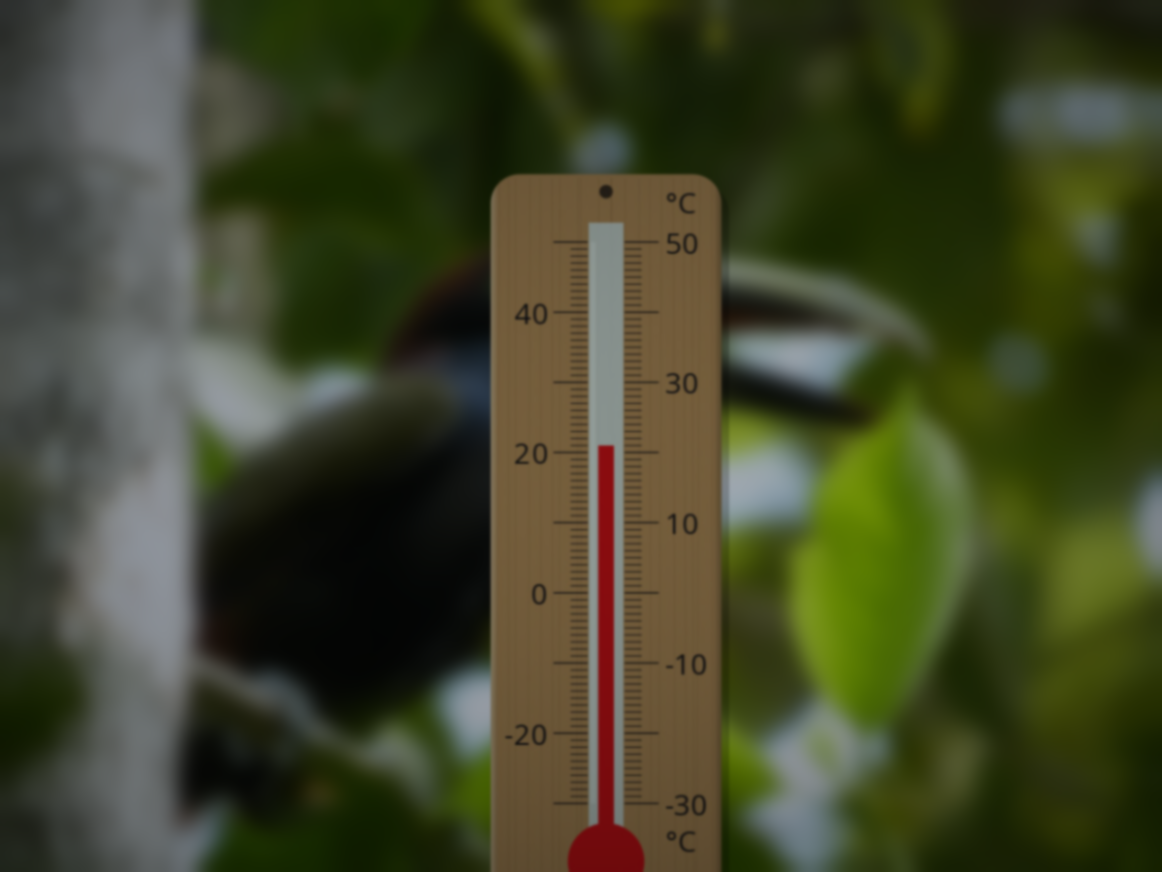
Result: 21
